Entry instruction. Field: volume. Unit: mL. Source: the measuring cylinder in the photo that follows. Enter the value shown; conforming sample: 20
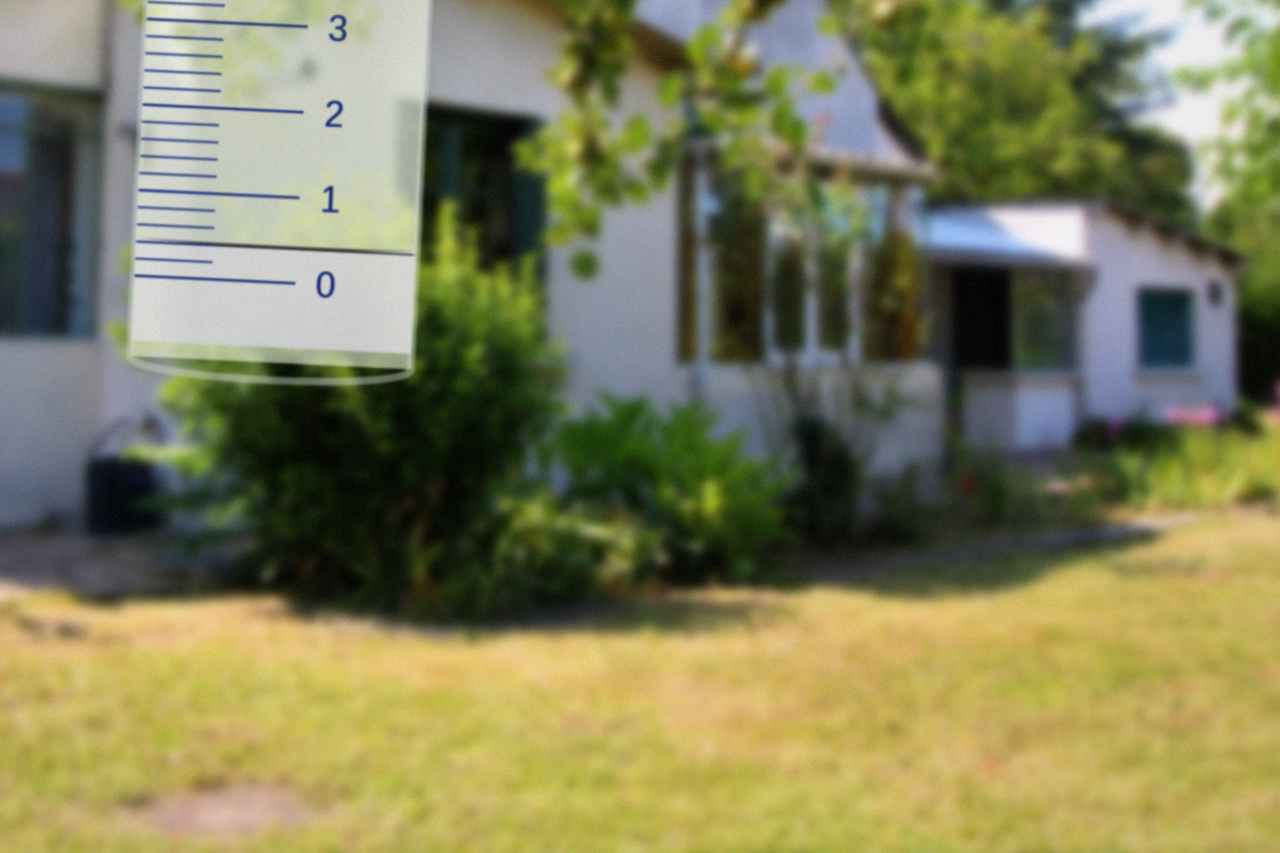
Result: 0.4
